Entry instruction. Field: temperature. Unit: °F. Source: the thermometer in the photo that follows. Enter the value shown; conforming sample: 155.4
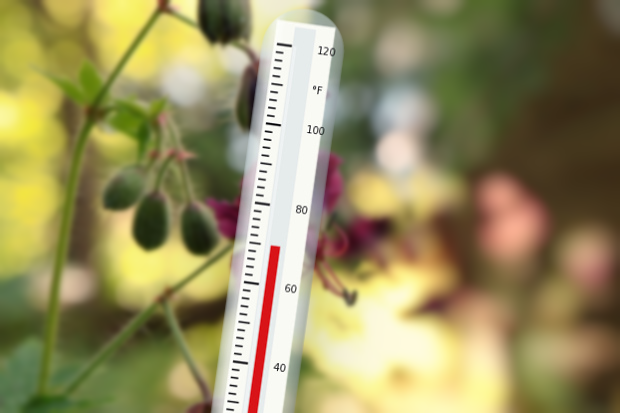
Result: 70
